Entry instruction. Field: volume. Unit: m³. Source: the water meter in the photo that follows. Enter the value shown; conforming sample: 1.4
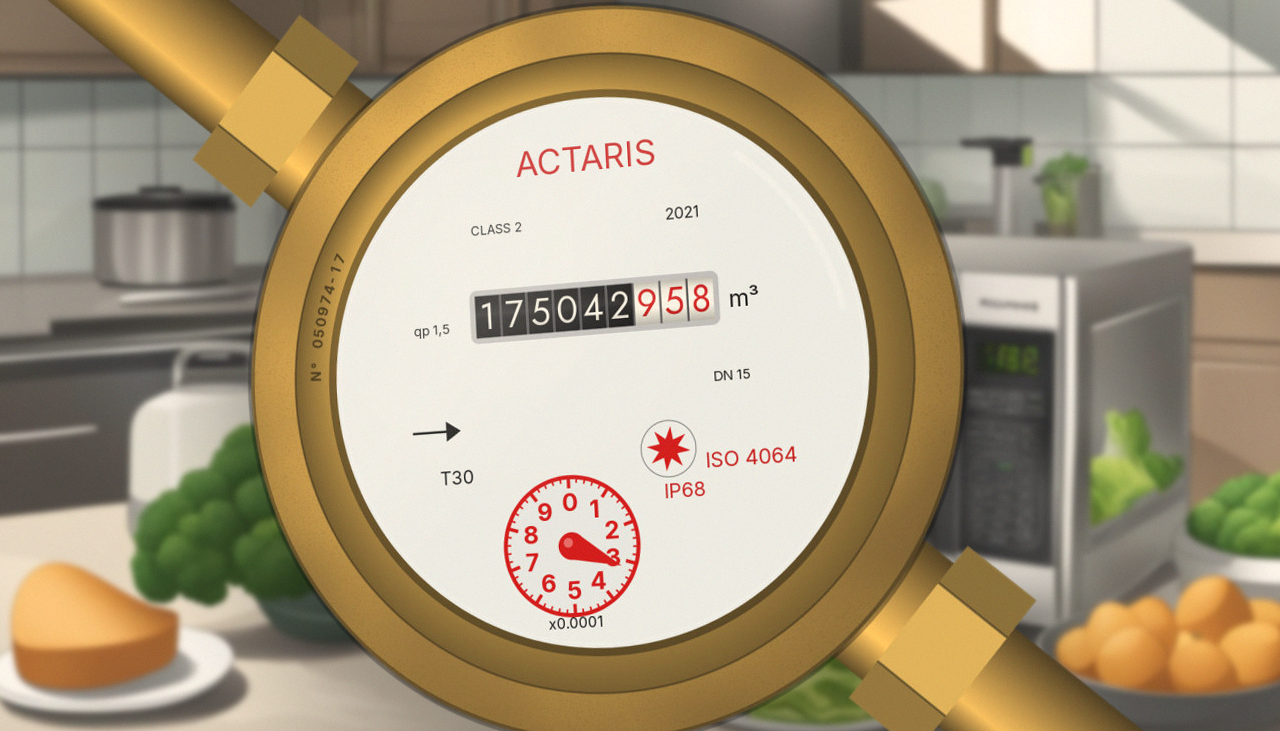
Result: 175042.9583
